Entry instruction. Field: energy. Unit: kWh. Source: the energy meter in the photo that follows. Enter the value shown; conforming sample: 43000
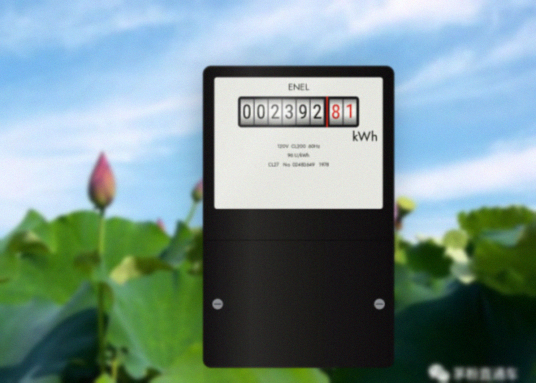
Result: 2392.81
